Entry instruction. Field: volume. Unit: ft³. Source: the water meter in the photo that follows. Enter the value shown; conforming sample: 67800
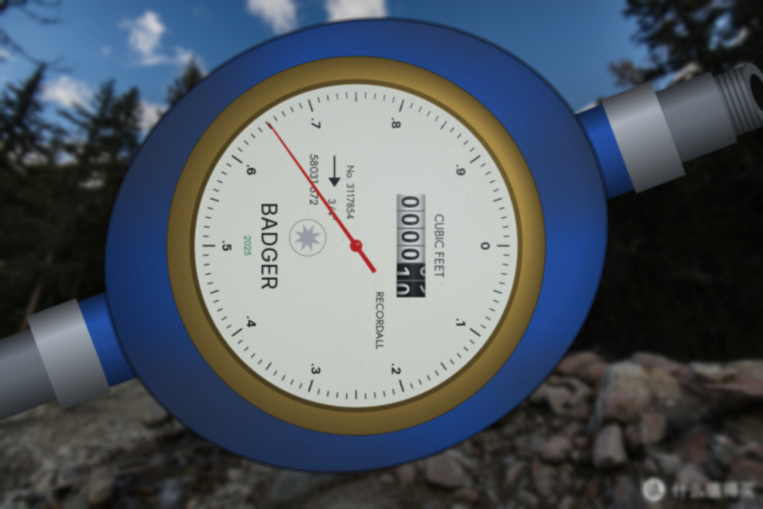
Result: 9.65
